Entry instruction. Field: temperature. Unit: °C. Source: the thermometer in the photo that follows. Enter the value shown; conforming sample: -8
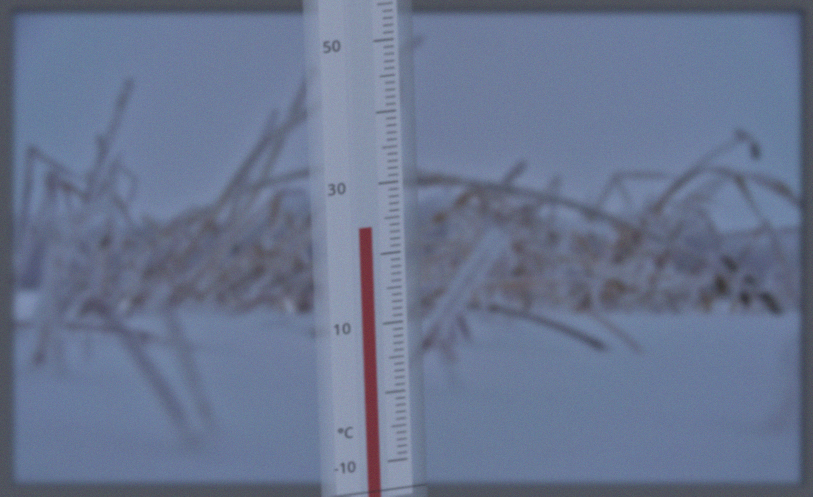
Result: 24
